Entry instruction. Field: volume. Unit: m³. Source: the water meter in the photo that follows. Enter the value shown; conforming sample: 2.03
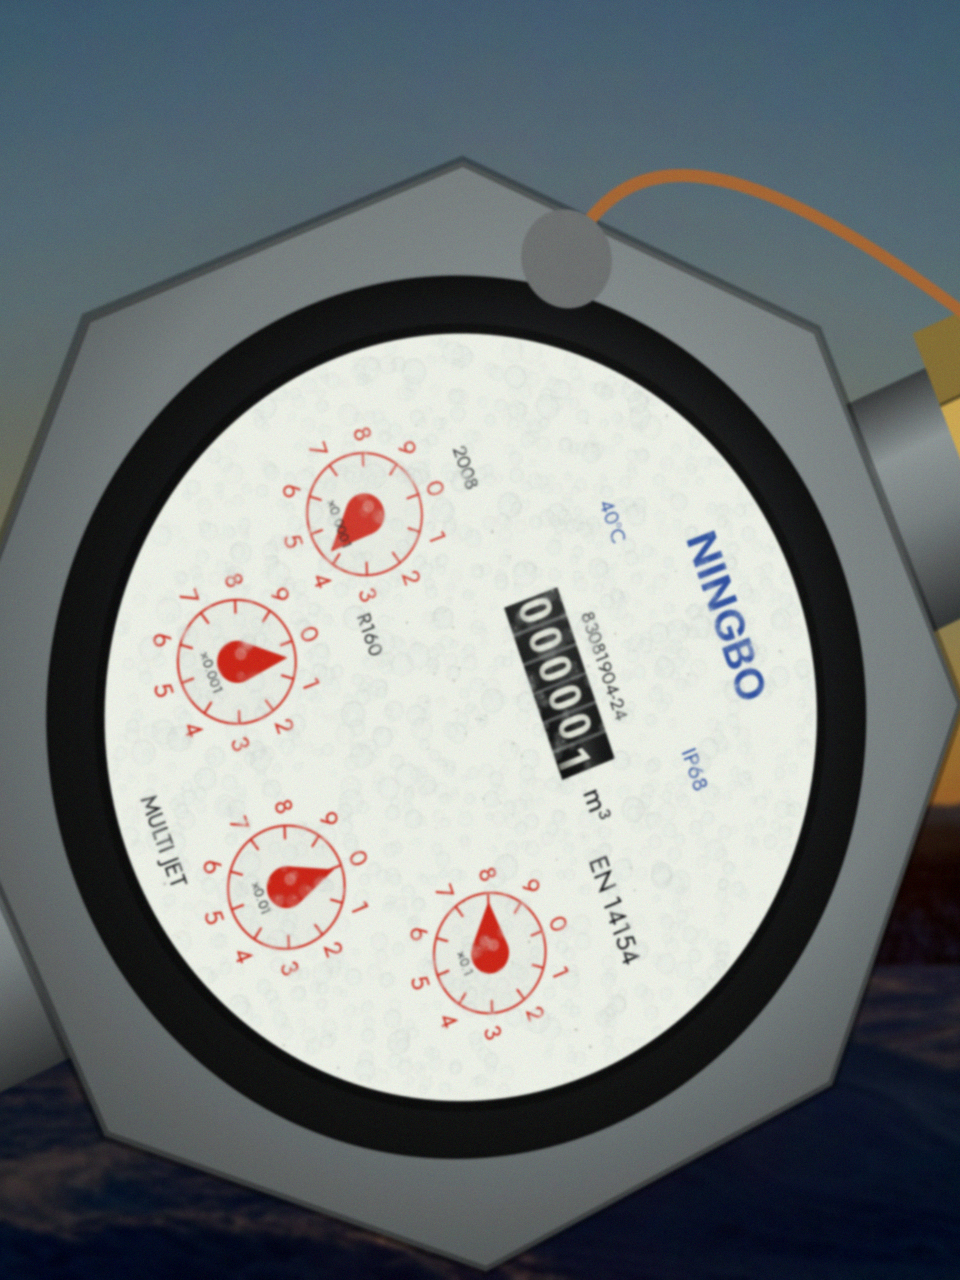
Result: 0.8004
